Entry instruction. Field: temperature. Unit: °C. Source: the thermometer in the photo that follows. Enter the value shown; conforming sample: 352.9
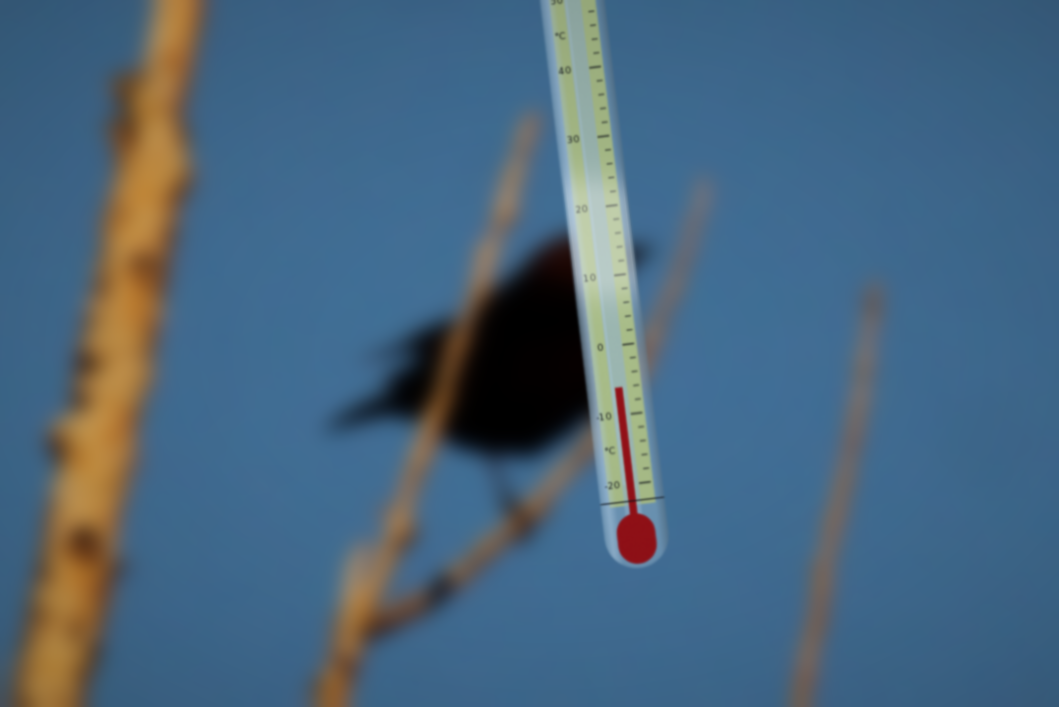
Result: -6
